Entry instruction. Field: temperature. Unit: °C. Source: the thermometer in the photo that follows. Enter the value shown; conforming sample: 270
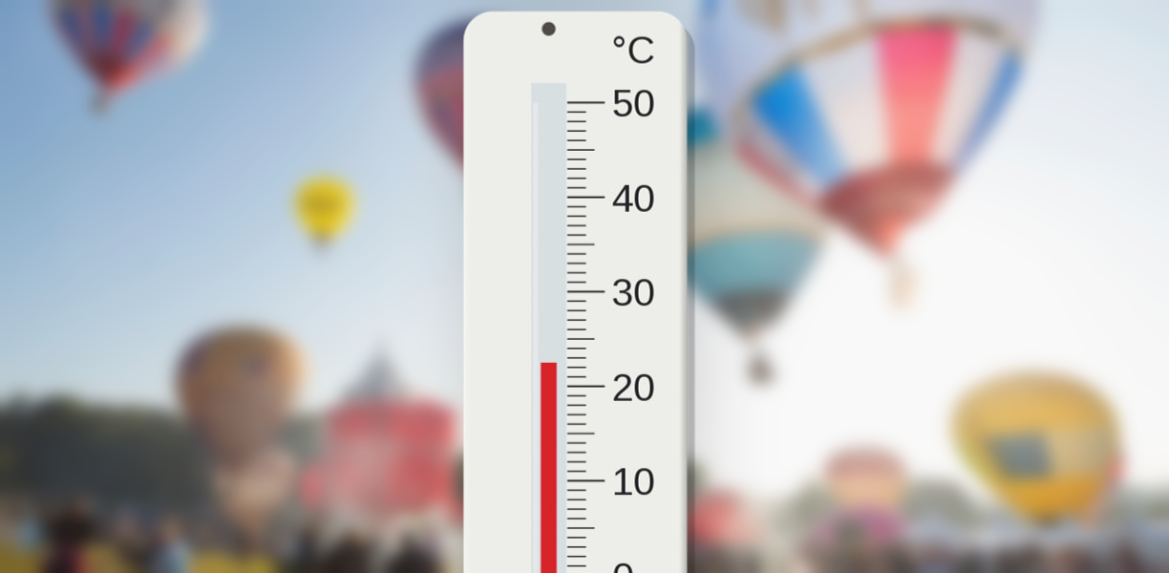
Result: 22.5
